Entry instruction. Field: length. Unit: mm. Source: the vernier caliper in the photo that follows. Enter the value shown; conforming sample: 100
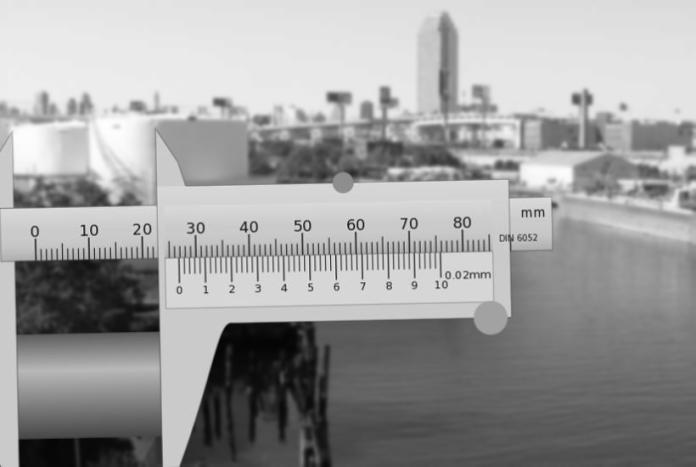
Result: 26.8
